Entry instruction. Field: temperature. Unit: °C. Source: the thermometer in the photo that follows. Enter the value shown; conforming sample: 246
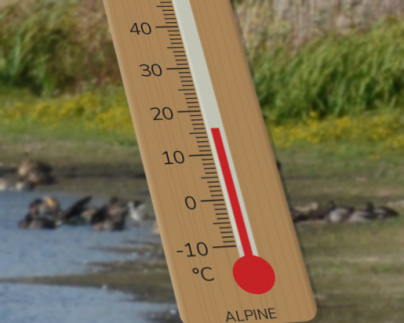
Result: 16
